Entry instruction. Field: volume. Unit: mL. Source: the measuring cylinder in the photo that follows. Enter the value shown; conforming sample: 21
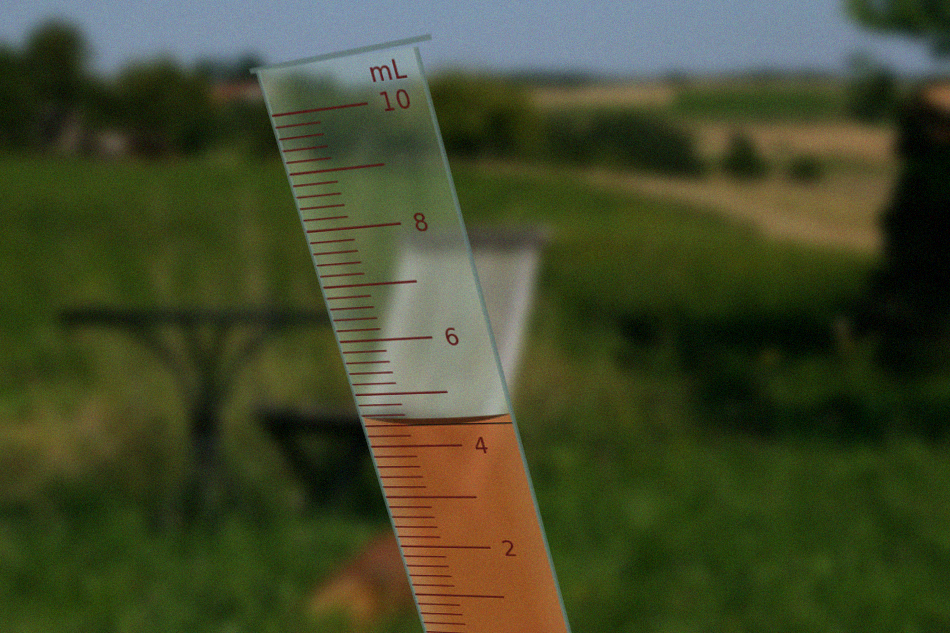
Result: 4.4
